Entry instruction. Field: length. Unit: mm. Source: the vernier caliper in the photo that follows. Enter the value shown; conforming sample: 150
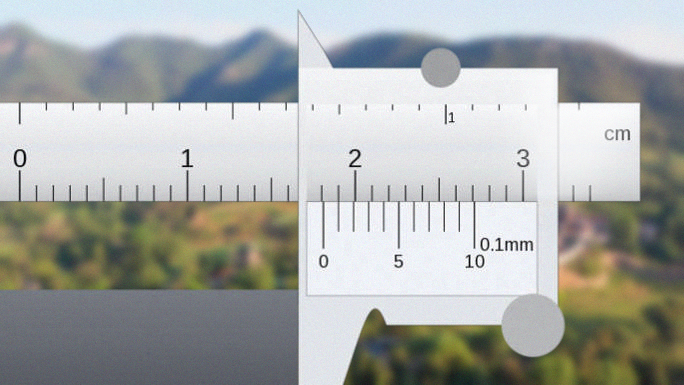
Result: 18.1
